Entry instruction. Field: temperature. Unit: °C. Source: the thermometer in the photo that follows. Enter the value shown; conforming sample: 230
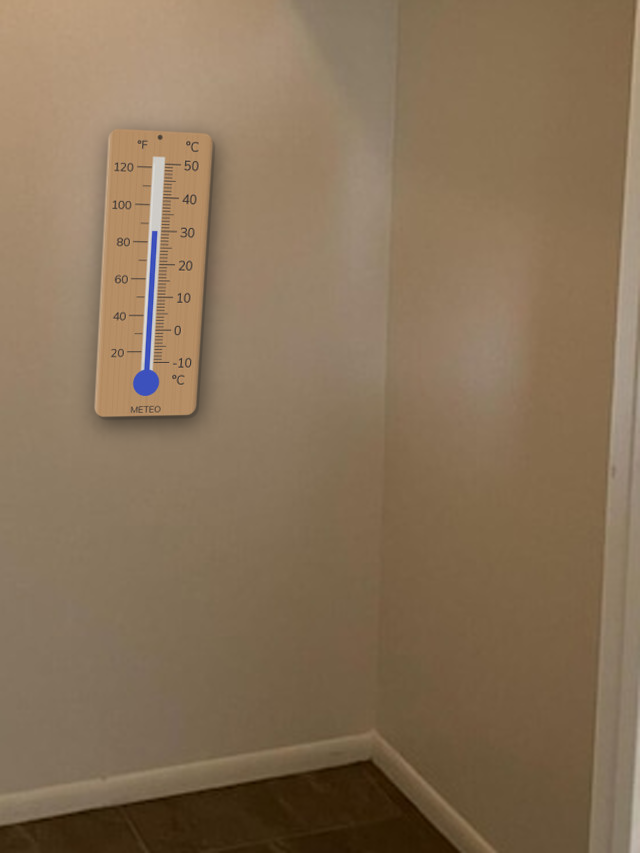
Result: 30
